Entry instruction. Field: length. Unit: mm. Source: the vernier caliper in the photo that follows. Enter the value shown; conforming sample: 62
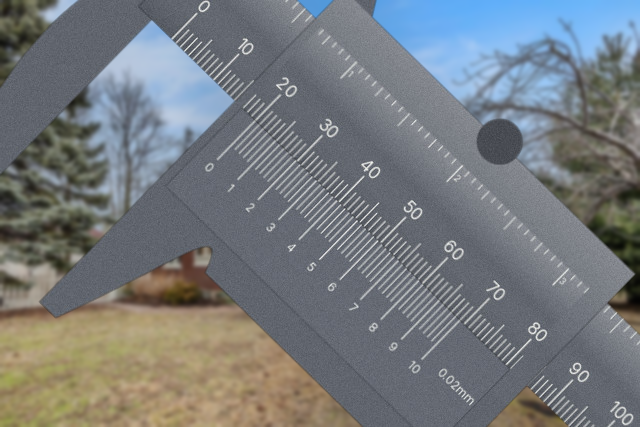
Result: 20.0
